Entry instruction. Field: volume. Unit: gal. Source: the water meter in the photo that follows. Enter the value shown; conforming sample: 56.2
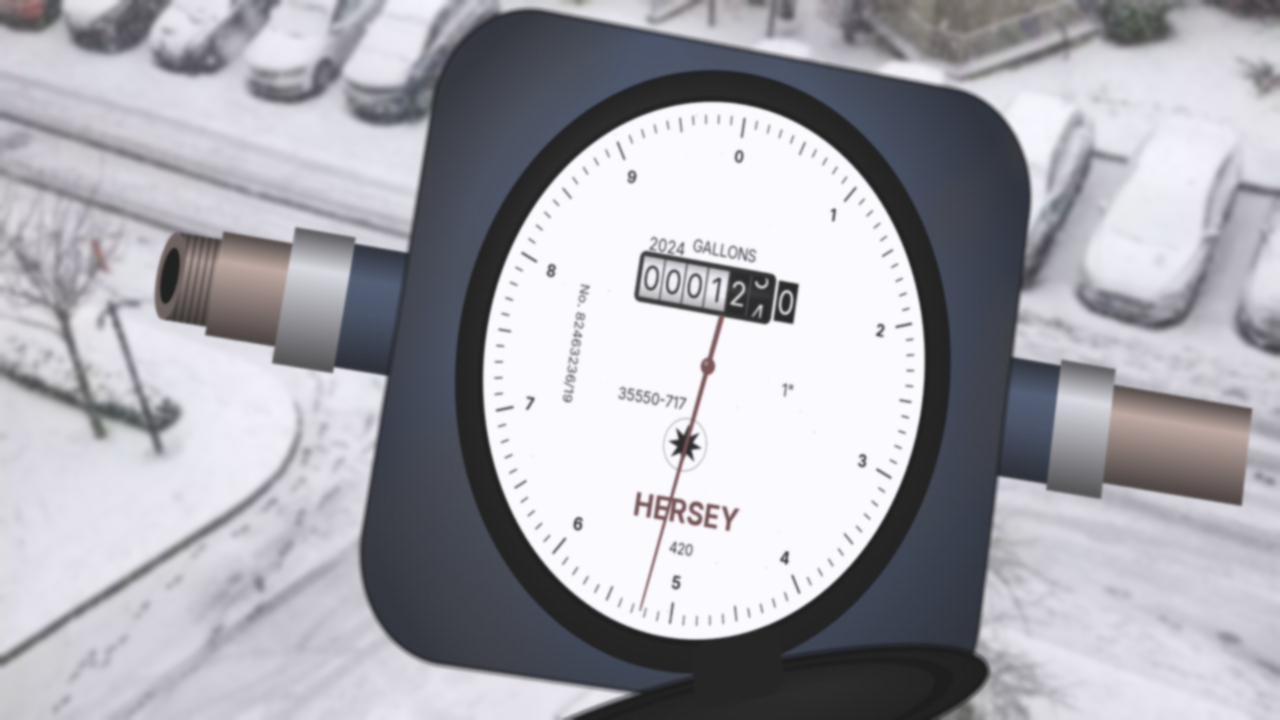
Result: 1235.2
